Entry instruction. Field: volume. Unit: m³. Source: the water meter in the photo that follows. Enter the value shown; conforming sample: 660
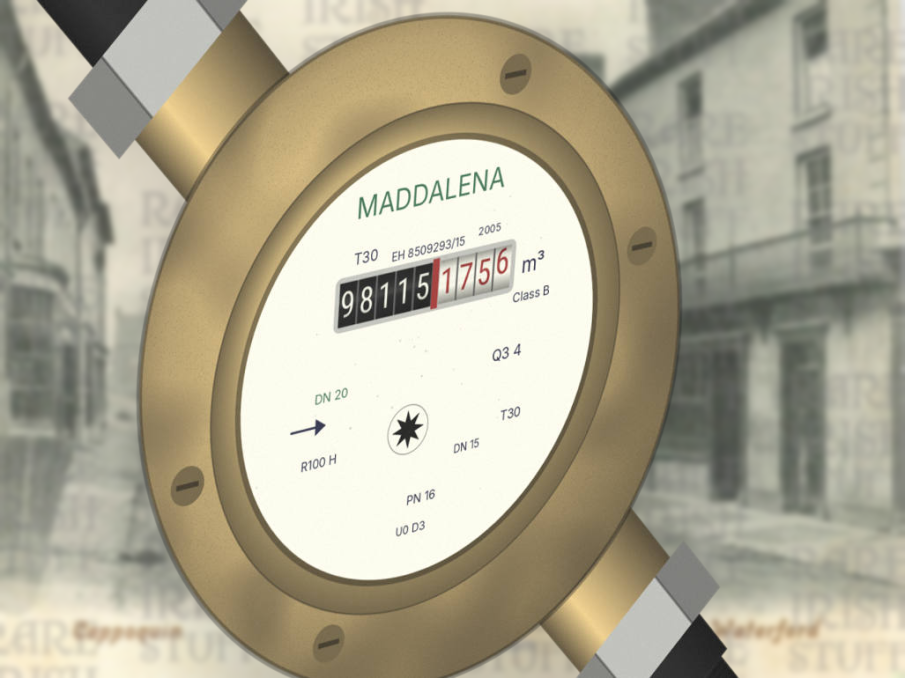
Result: 98115.1756
